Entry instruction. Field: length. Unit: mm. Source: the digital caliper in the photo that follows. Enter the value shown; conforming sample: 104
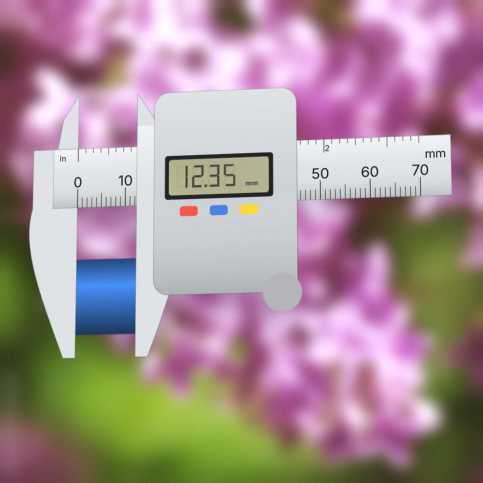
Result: 12.35
